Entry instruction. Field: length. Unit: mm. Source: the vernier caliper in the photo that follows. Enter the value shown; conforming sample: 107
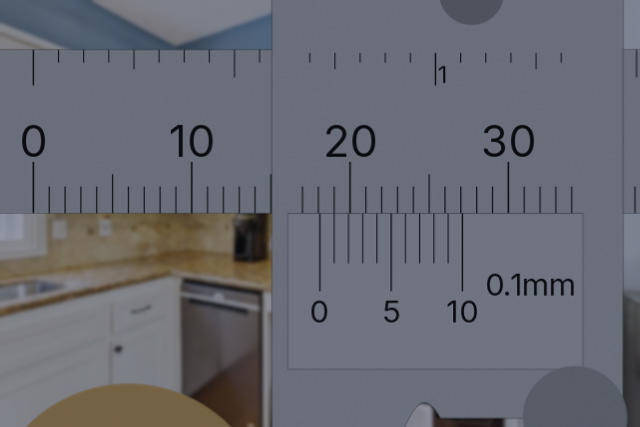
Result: 18.1
